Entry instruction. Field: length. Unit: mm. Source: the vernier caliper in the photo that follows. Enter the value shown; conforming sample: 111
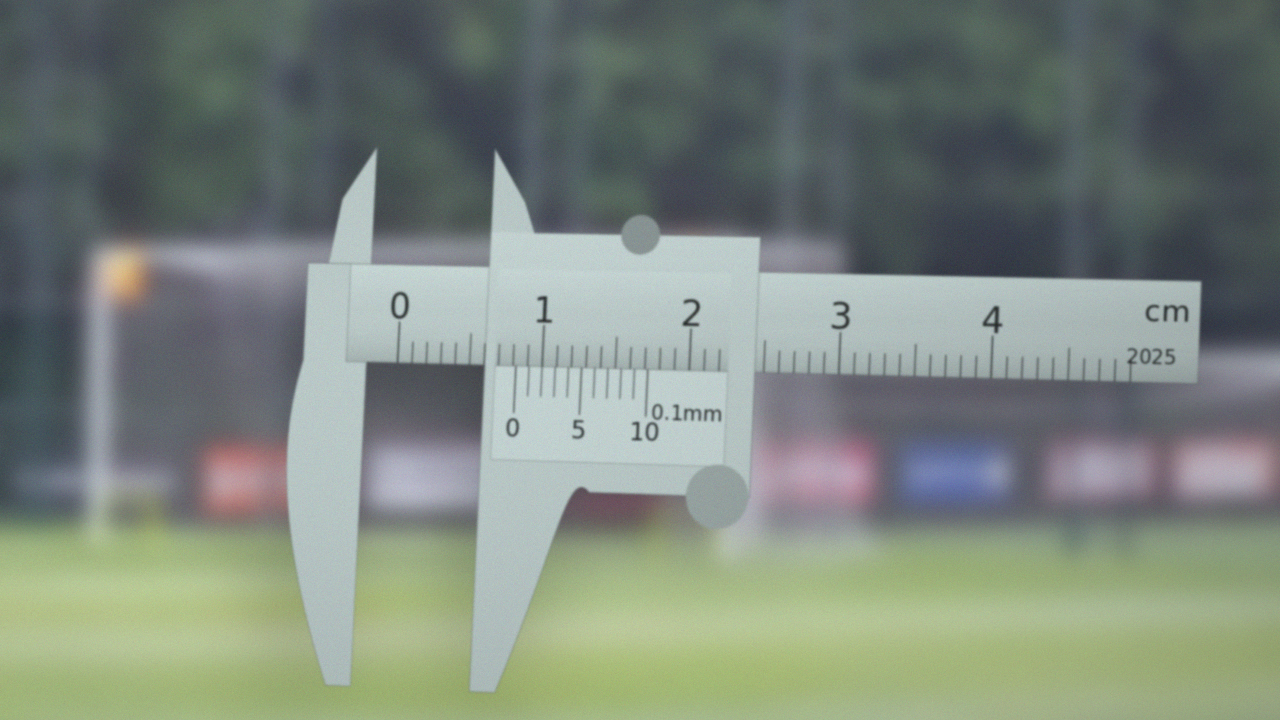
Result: 8.2
